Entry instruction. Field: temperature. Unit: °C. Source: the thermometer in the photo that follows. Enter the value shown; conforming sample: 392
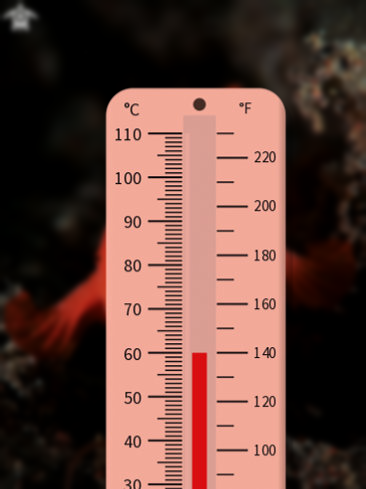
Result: 60
